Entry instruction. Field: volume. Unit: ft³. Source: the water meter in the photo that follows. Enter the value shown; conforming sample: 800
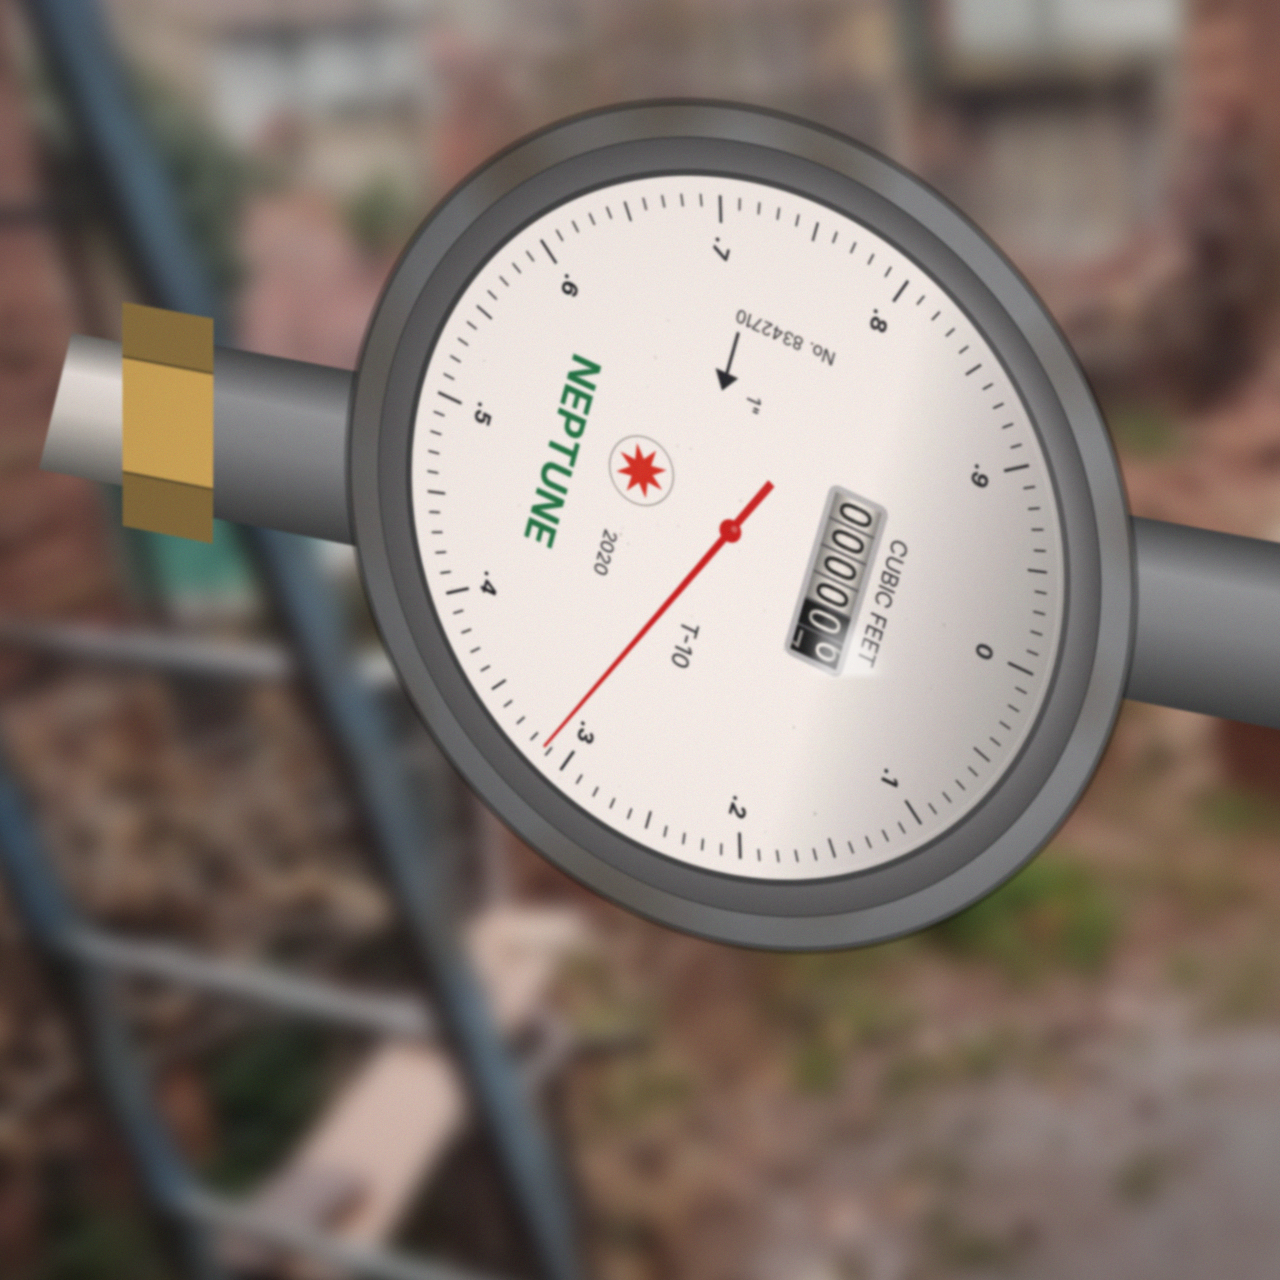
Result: 6.31
